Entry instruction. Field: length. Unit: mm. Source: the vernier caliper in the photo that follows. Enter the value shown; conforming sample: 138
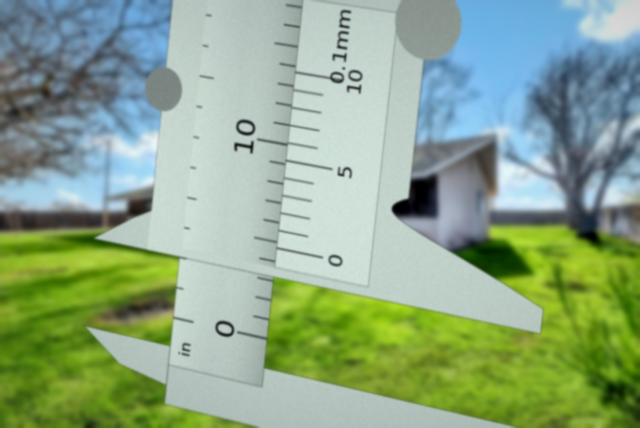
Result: 4.7
